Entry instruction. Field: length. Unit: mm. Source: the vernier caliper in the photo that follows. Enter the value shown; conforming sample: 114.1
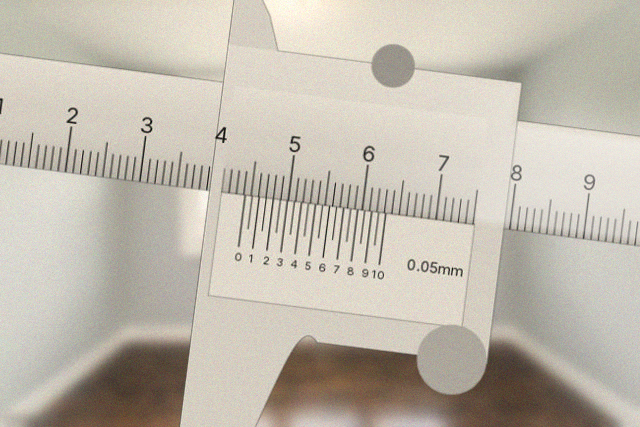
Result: 44.2
